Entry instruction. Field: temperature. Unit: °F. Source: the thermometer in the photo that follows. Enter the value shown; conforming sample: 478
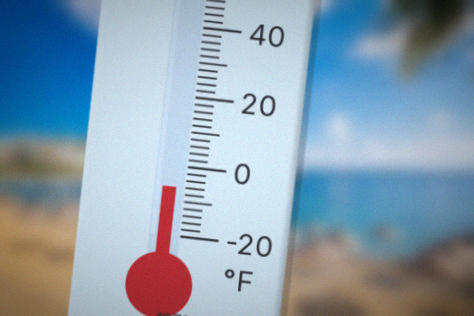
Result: -6
